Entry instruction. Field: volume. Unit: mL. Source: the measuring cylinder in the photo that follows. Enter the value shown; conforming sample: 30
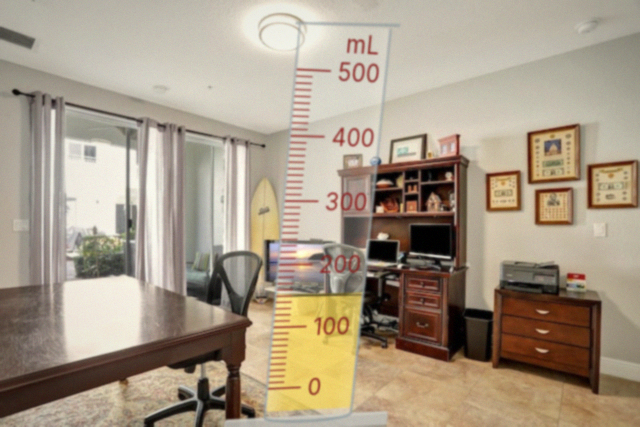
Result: 150
